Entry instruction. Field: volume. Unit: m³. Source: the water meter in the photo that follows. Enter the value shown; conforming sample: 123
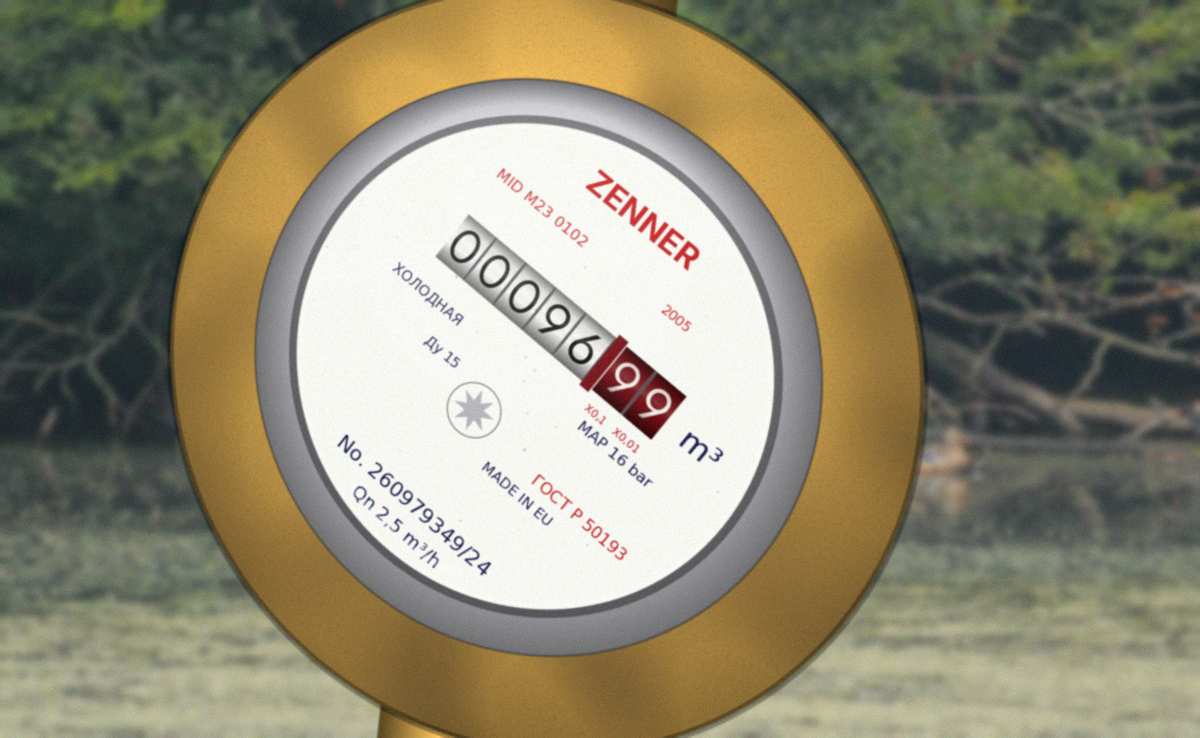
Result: 96.99
